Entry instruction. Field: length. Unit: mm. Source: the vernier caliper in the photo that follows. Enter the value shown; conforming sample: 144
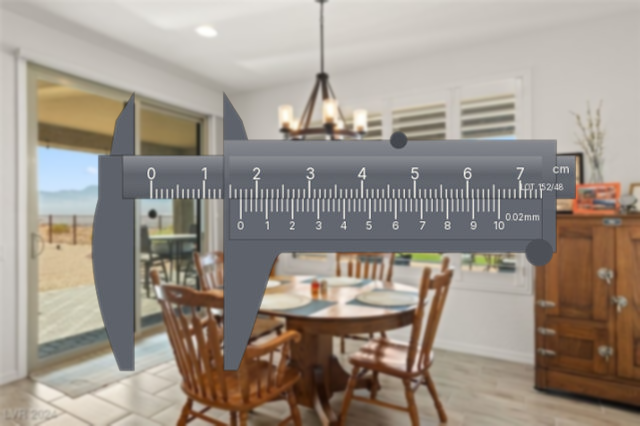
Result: 17.0
